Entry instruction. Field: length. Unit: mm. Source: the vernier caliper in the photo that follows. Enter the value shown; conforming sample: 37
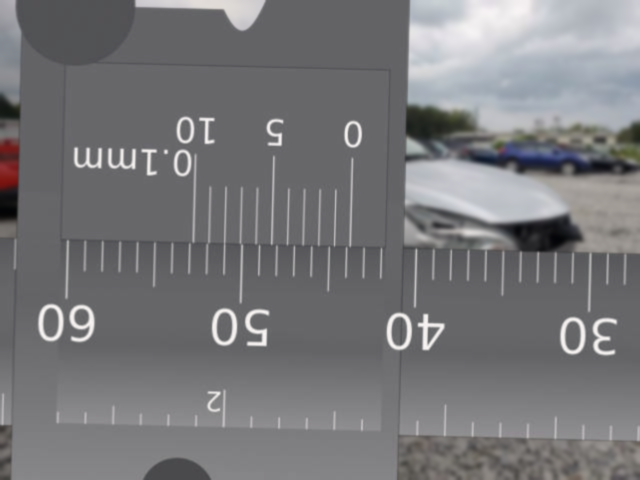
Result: 43.8
